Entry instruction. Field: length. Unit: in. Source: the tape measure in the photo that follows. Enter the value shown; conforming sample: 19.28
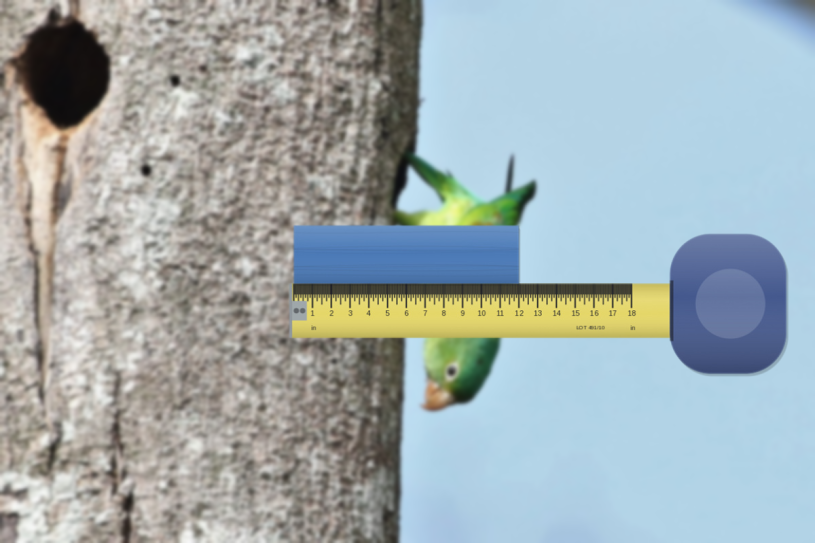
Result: 12
